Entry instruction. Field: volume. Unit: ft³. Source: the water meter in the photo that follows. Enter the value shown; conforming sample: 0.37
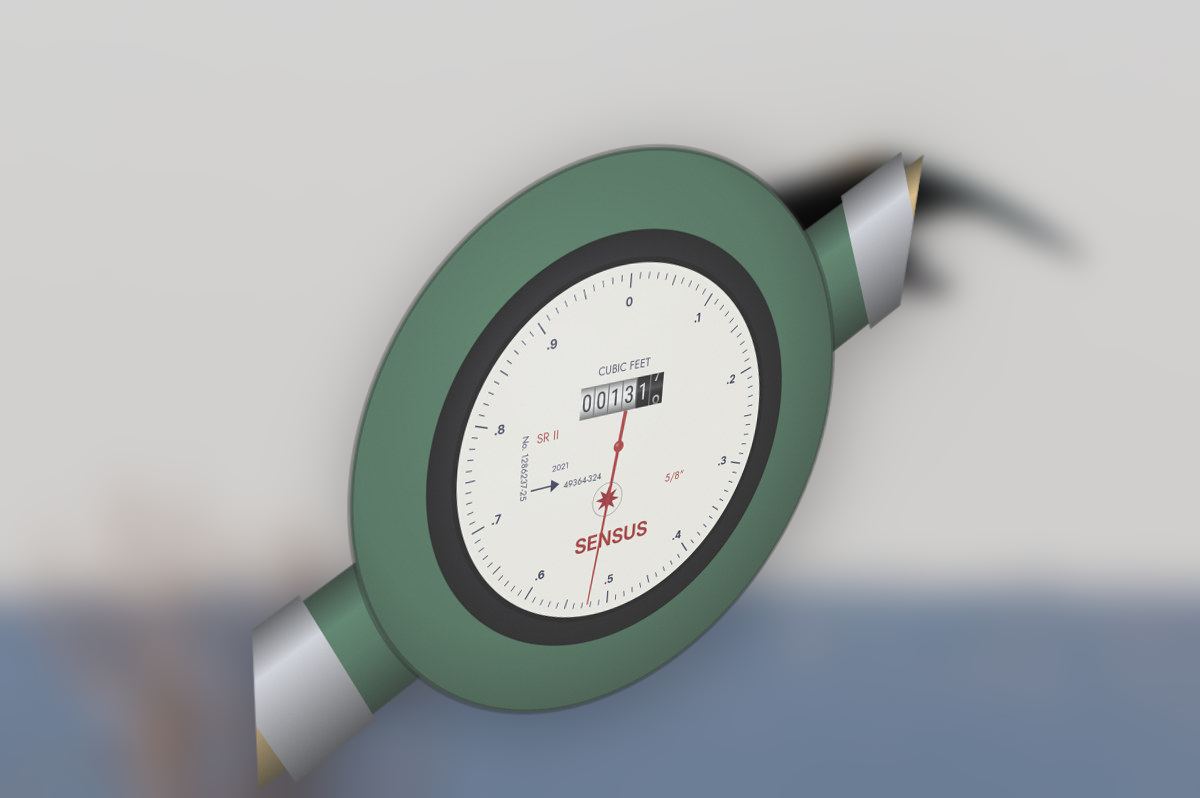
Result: 1317.52
